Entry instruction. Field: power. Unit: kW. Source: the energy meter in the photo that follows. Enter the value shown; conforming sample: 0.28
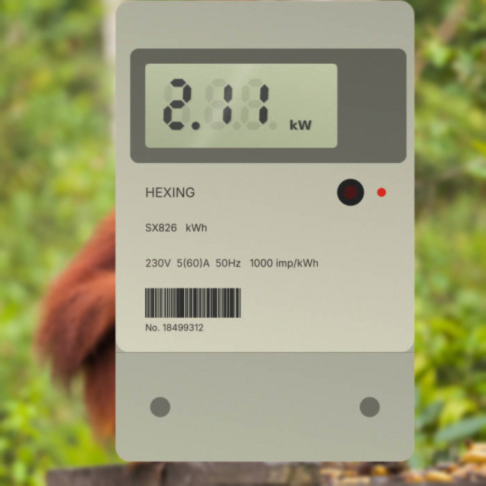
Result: 2.11
